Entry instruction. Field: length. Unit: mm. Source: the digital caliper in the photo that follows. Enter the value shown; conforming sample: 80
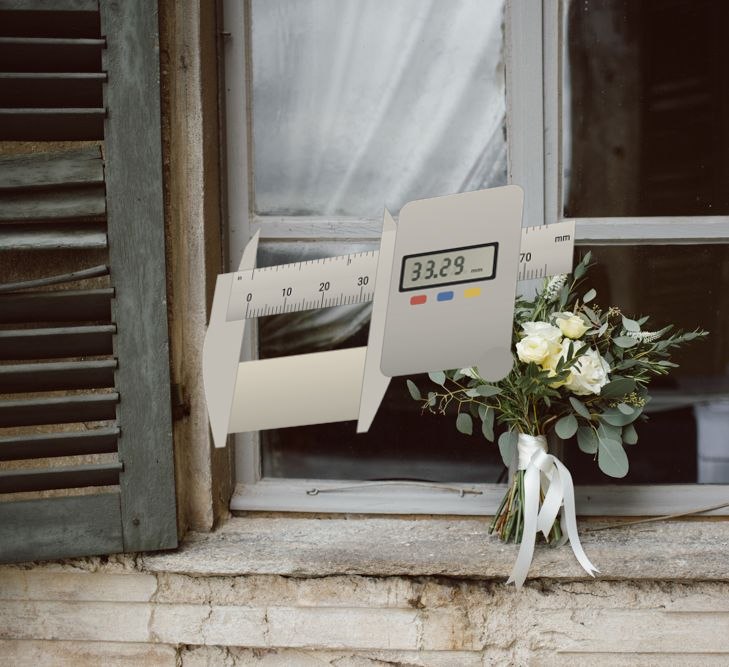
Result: 33.29
